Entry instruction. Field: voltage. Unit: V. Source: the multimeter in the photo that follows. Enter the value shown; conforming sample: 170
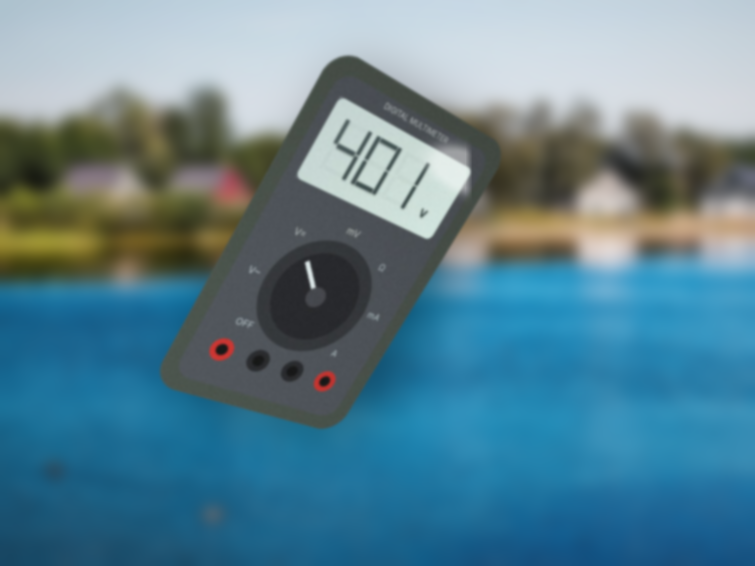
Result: 401
